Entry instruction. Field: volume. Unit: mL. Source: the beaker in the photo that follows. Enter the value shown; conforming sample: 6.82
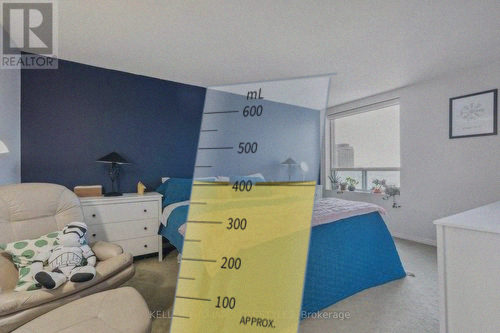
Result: 400
